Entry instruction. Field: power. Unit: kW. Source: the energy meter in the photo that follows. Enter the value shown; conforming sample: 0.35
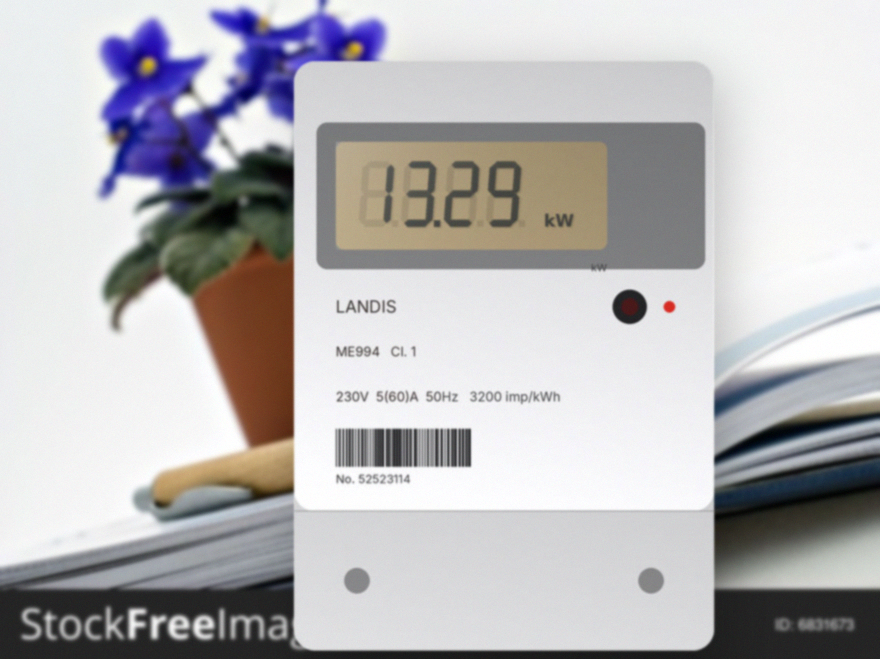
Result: 13.29
